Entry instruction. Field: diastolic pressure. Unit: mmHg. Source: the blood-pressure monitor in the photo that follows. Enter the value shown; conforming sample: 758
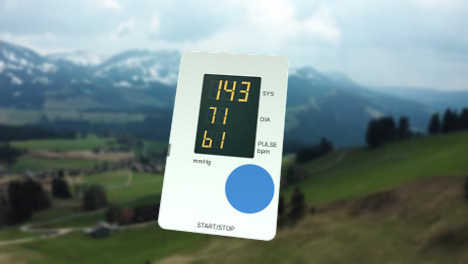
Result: 71
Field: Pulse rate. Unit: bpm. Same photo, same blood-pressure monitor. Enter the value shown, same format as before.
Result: 61
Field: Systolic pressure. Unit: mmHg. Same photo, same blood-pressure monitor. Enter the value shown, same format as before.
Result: 143
